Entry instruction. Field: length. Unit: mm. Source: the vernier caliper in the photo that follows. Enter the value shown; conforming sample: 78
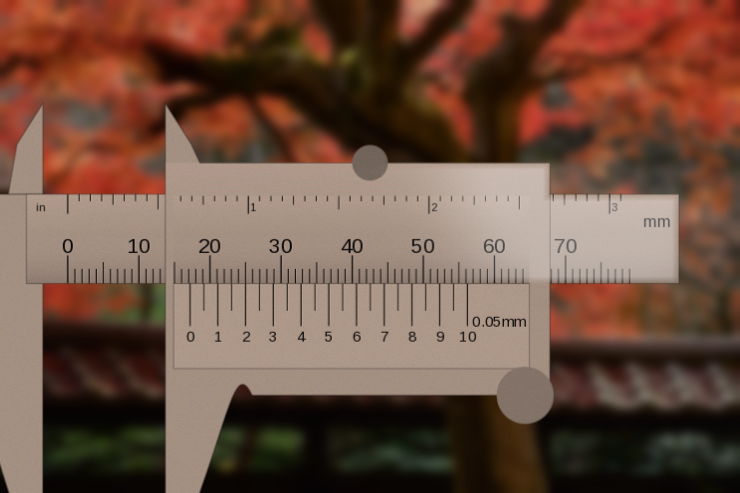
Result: 17.2
